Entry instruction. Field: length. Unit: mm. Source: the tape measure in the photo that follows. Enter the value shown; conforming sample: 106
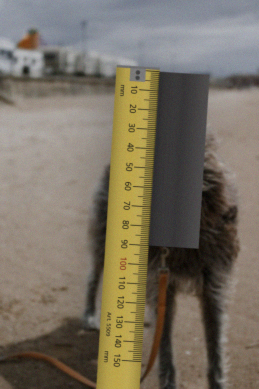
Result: 90
